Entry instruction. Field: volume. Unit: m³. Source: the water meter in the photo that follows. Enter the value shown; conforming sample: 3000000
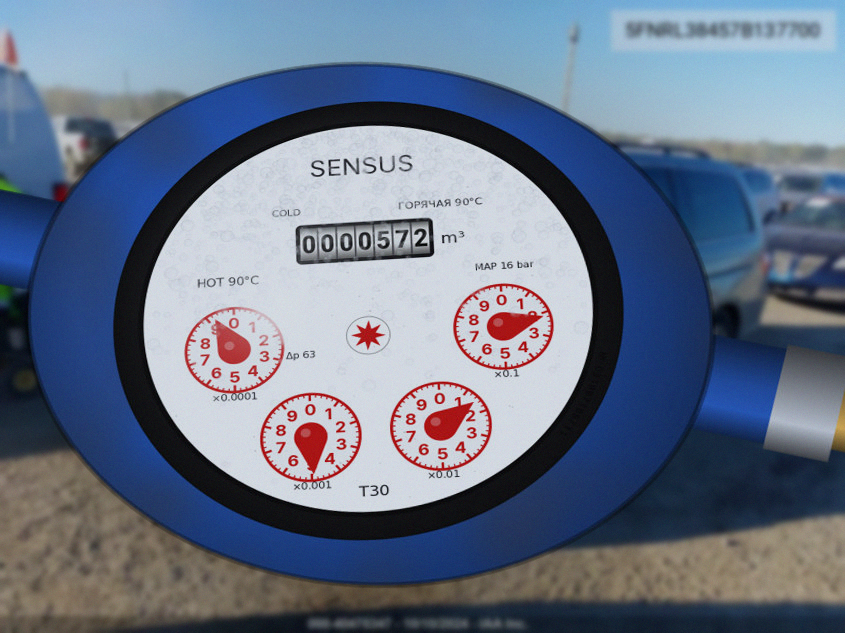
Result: 572.2149
